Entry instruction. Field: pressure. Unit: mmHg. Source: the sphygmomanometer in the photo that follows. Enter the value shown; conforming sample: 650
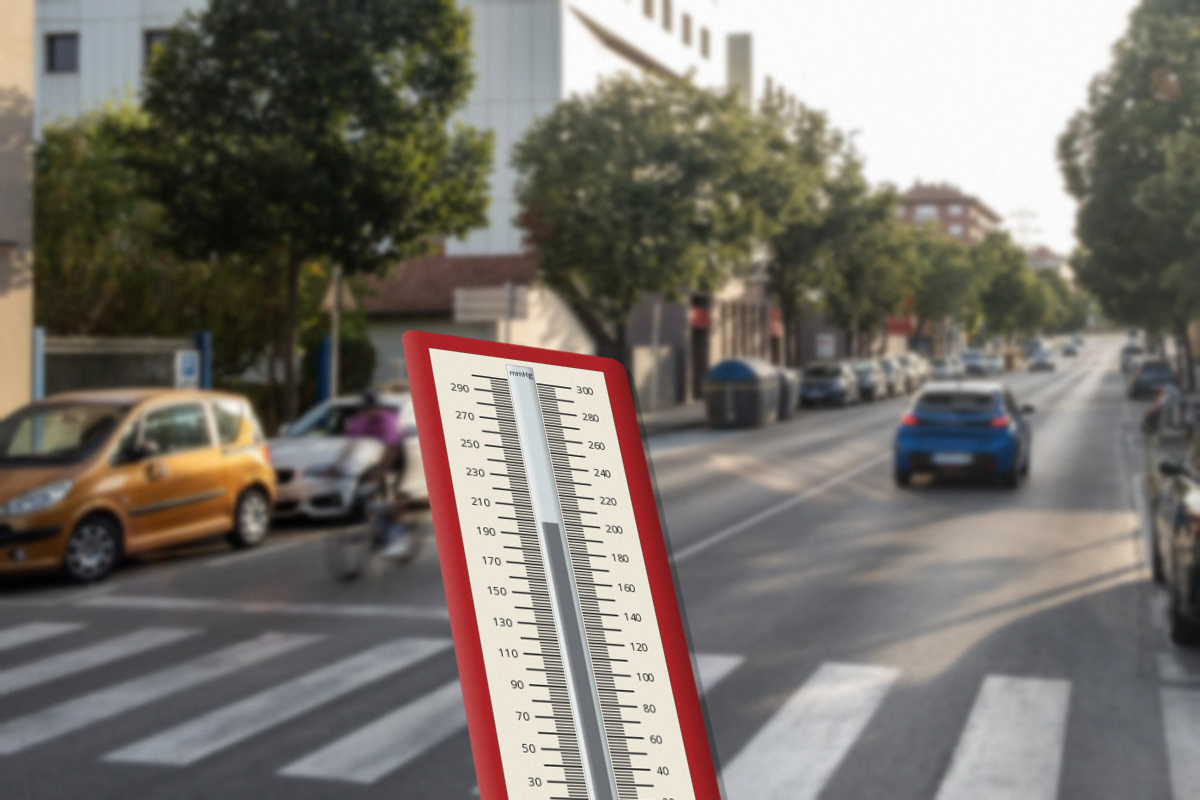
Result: 200
